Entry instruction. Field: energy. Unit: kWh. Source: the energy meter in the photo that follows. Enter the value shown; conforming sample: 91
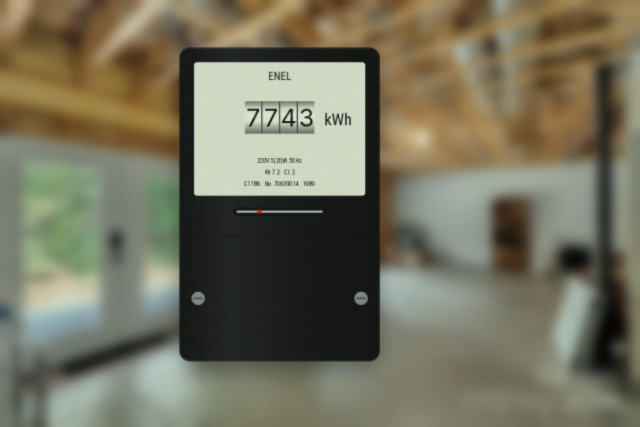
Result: 7743
